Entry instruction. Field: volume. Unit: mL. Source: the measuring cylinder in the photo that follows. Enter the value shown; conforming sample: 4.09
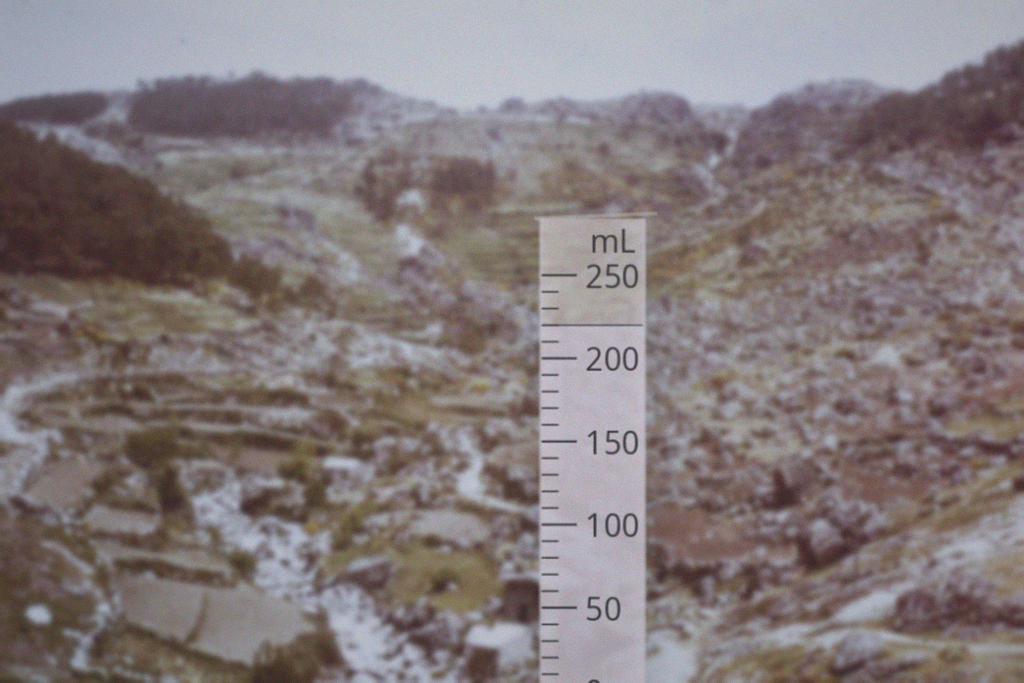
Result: 220
